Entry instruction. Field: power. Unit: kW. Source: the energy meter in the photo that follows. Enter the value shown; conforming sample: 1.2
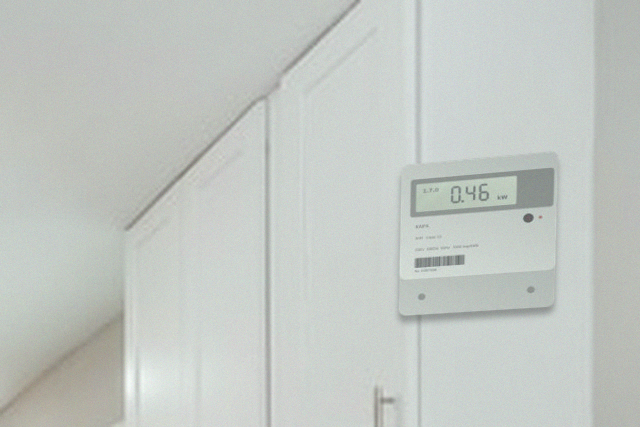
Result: 0.46
